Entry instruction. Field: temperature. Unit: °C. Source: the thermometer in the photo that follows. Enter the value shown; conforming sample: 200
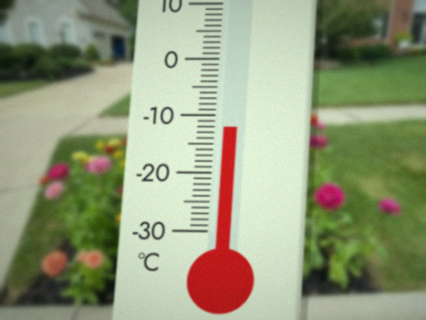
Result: -12
